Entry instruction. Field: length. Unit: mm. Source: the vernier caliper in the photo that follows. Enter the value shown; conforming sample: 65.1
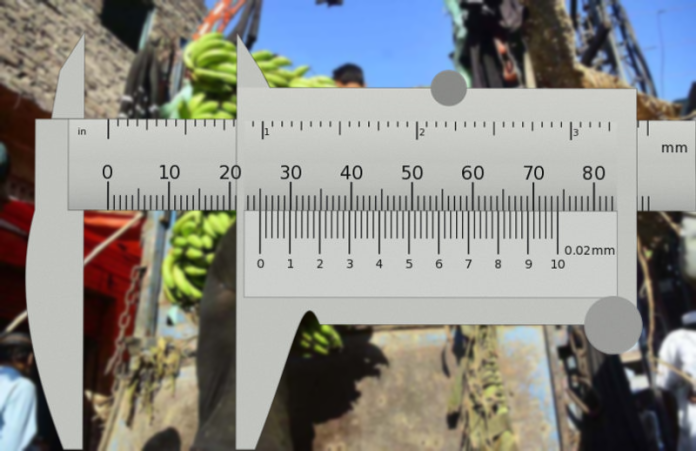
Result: 25.0
